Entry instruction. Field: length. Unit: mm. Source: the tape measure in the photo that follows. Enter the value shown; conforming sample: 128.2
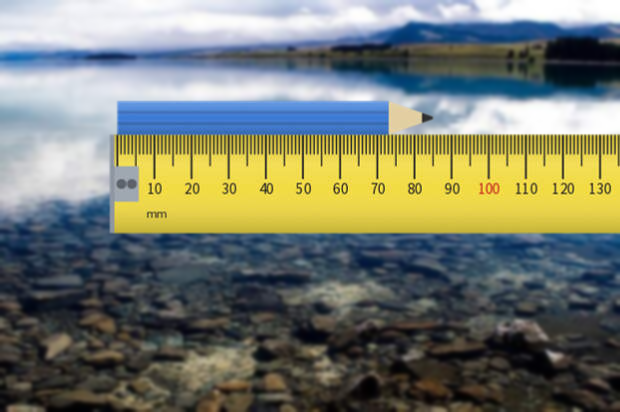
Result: 85
